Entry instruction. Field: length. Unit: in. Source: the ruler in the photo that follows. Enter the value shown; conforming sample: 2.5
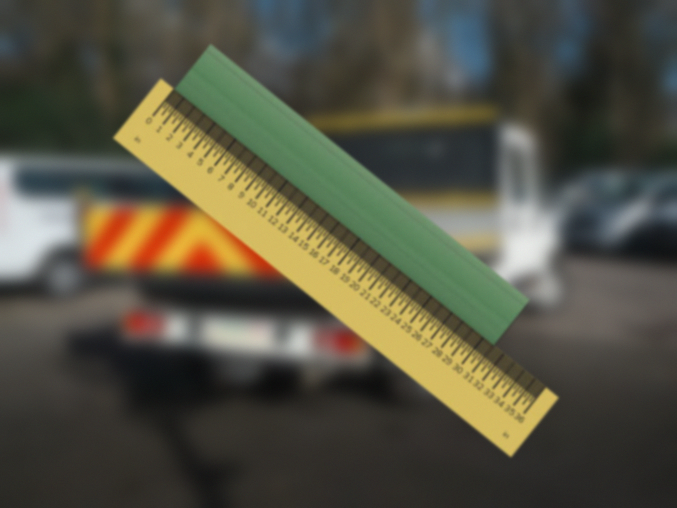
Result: 31
